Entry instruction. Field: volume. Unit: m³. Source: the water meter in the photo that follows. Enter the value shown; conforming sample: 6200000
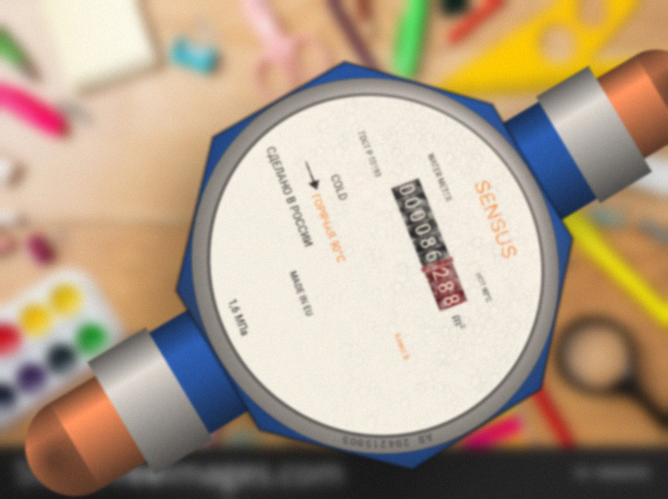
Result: 86.288
